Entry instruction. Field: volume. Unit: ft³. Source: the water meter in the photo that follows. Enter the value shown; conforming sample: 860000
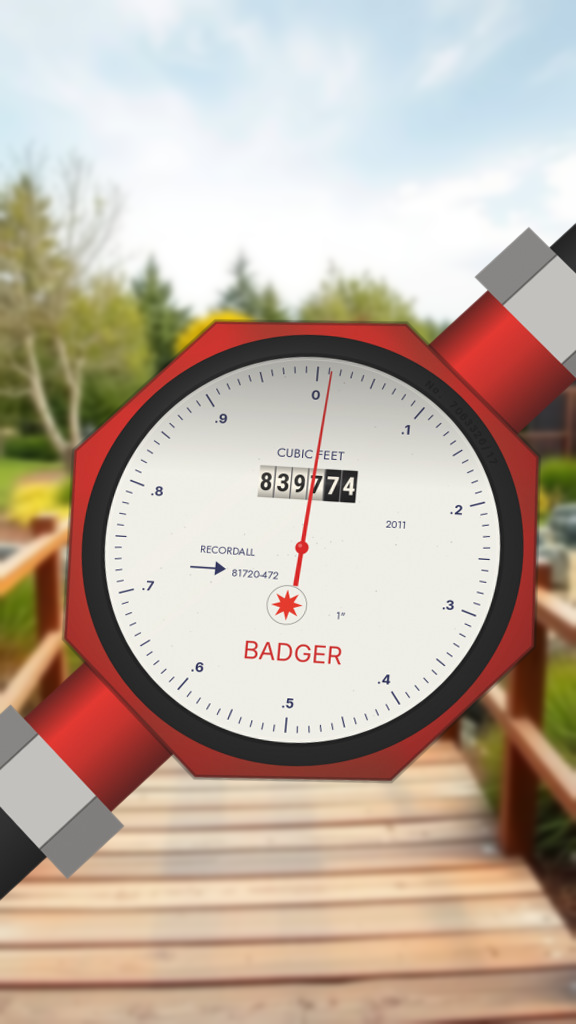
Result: 839774.01
